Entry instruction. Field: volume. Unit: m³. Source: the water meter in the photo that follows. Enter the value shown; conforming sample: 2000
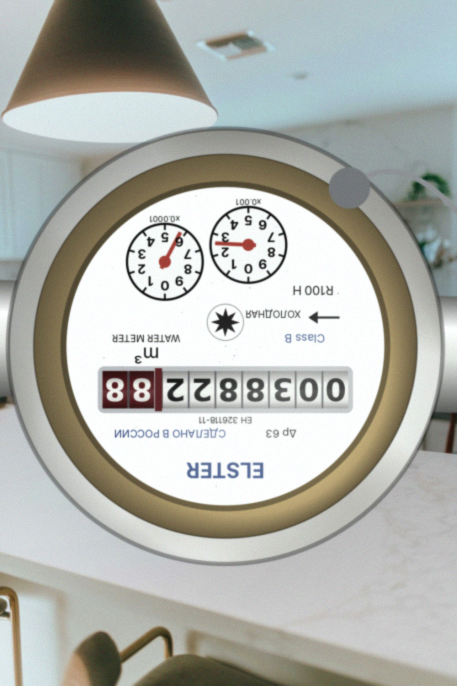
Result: 38822.8825
